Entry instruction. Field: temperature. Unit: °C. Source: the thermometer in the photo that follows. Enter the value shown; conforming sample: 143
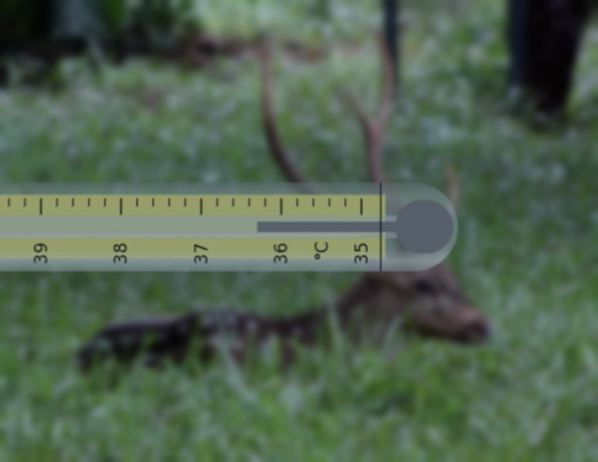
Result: 36.3
